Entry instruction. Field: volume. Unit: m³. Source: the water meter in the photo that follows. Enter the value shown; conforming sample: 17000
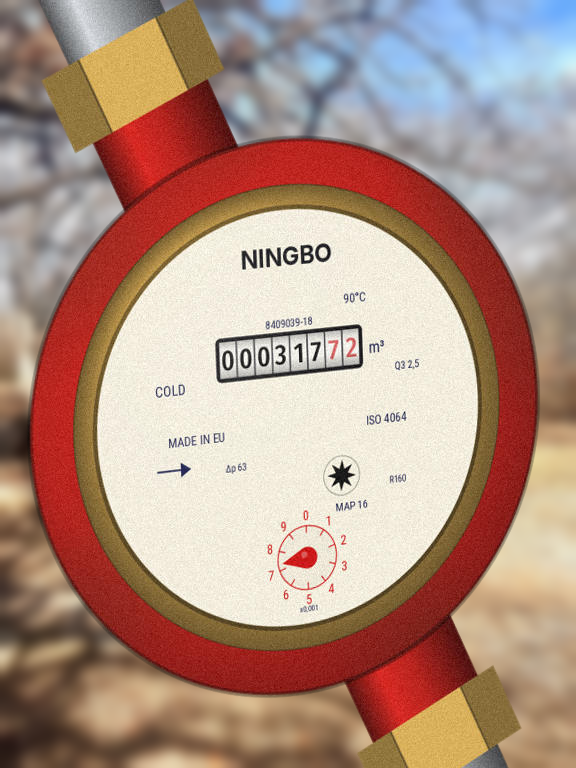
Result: 317.727
